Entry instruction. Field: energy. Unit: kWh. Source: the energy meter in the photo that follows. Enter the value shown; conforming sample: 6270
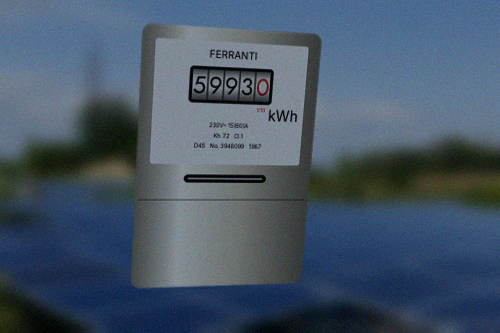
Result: 5993.0
